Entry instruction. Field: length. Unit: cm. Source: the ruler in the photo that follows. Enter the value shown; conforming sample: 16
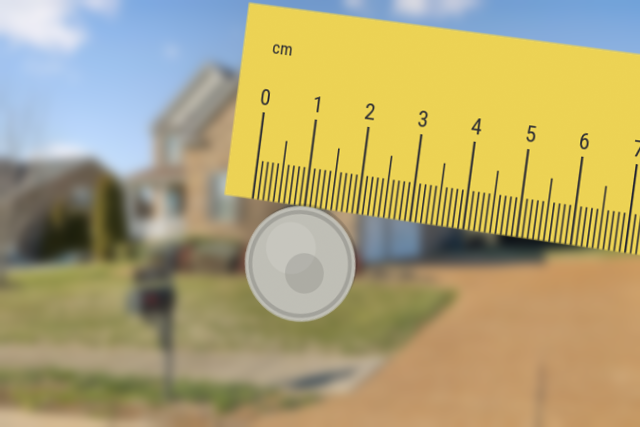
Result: 2.1
